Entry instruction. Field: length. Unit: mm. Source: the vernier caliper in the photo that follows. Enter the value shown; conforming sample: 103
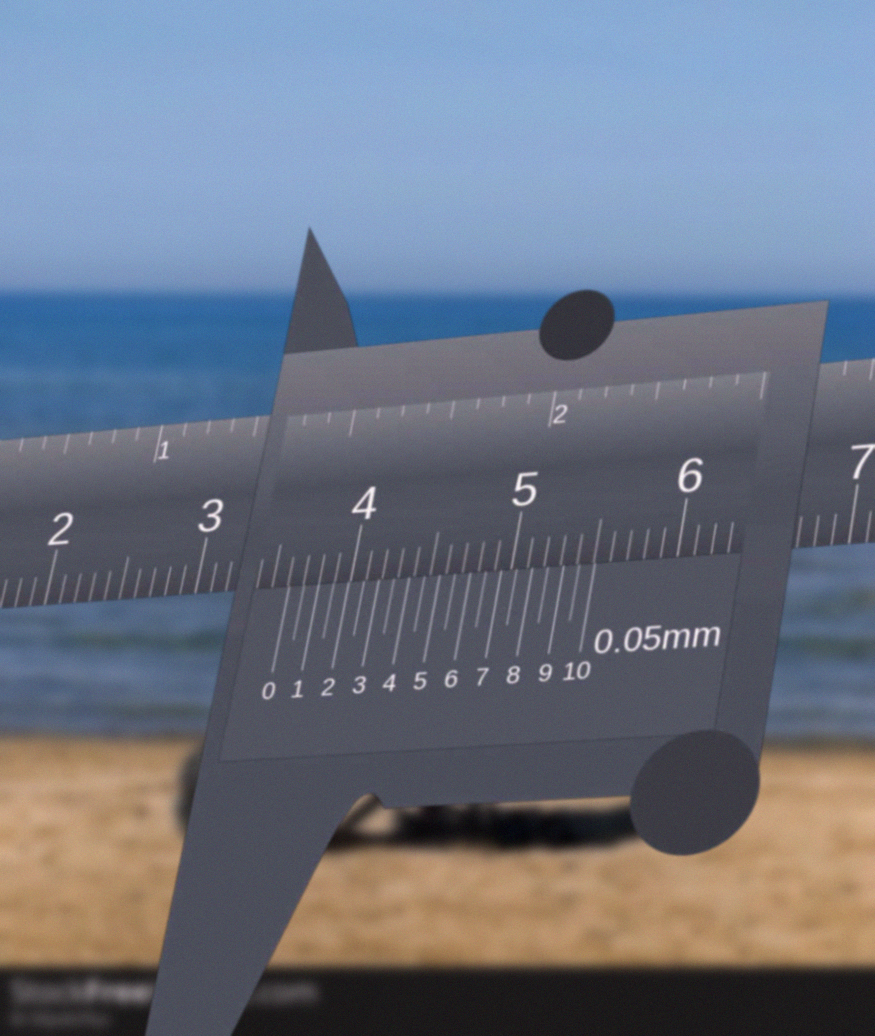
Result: 36.1
